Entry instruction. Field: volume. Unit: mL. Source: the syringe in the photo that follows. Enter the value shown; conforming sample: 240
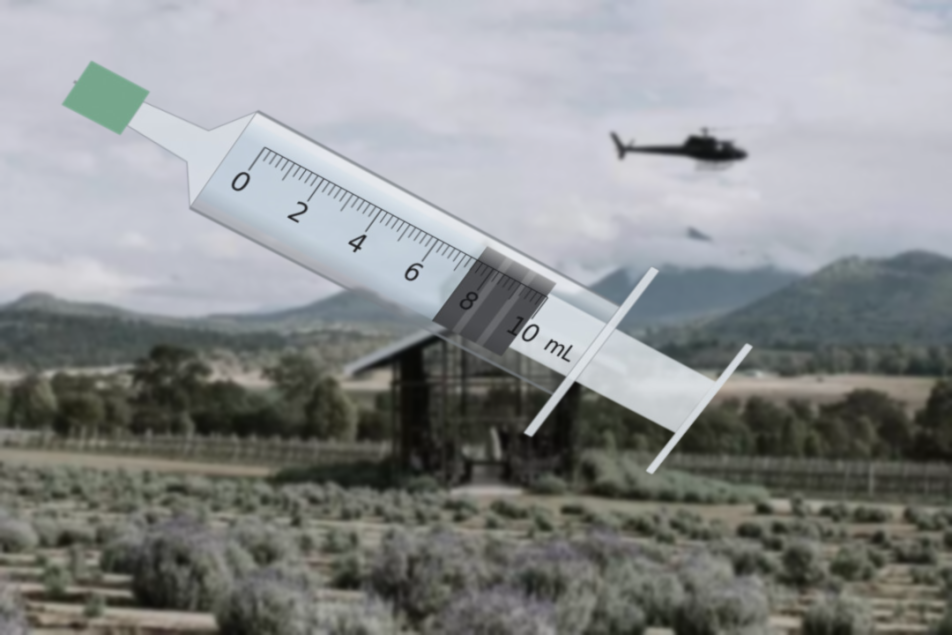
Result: 7.4
